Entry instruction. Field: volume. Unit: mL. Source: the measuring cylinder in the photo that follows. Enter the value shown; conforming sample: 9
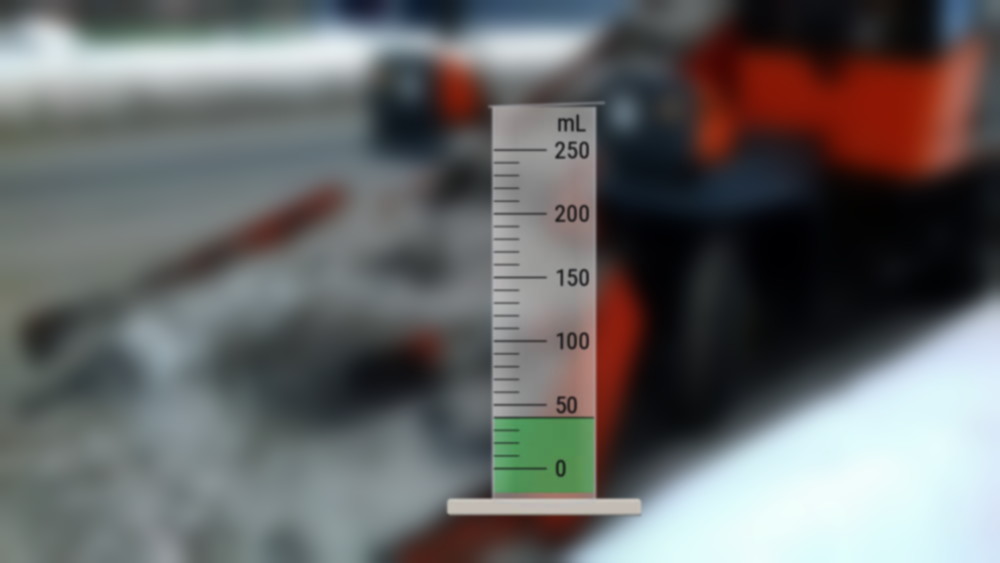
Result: 40
